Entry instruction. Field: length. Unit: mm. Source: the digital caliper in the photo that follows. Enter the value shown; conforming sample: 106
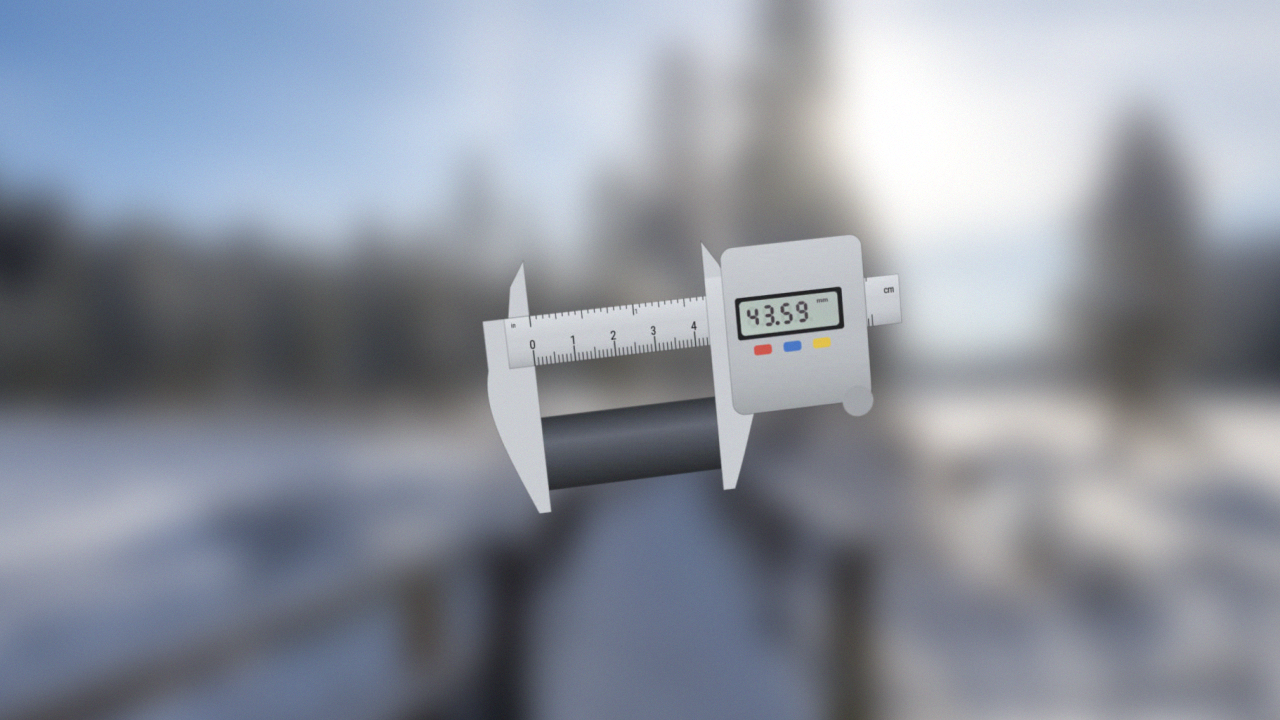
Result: 43.59
